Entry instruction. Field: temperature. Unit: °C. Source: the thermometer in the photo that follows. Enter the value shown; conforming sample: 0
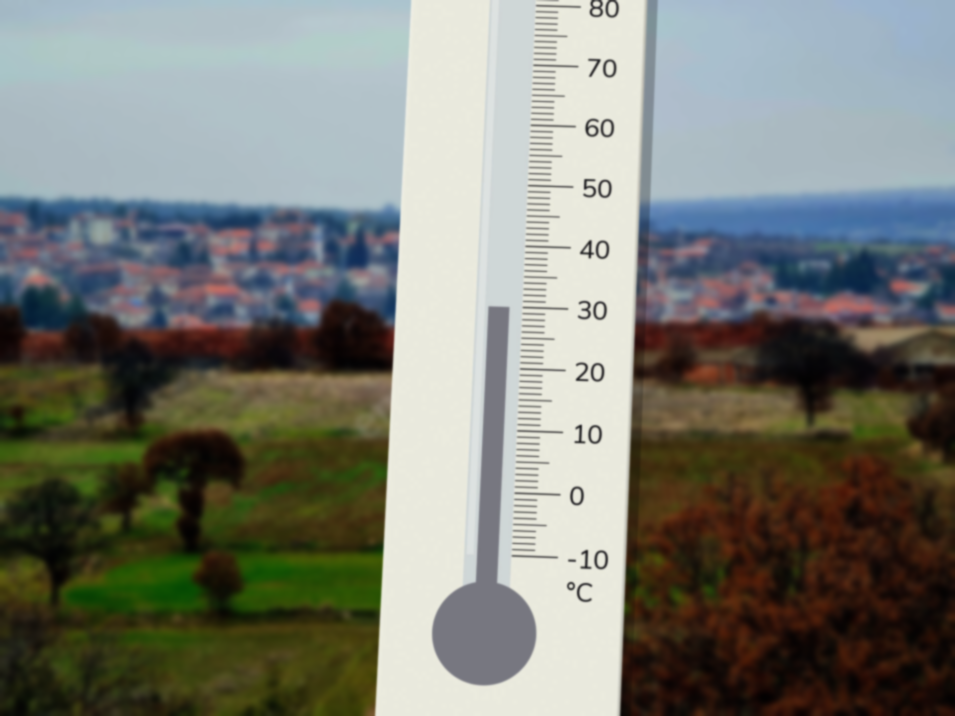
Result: 30
